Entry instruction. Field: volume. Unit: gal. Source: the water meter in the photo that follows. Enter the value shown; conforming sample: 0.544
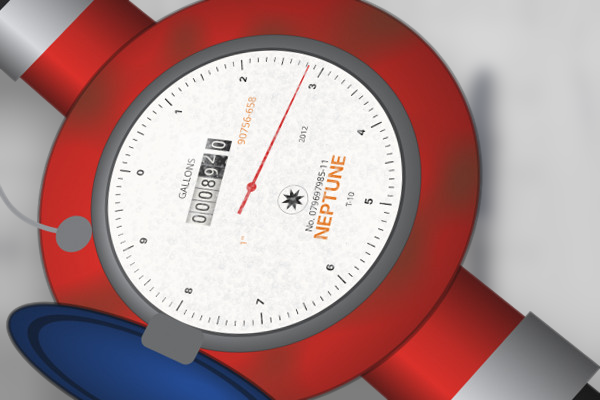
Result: 8922.8
